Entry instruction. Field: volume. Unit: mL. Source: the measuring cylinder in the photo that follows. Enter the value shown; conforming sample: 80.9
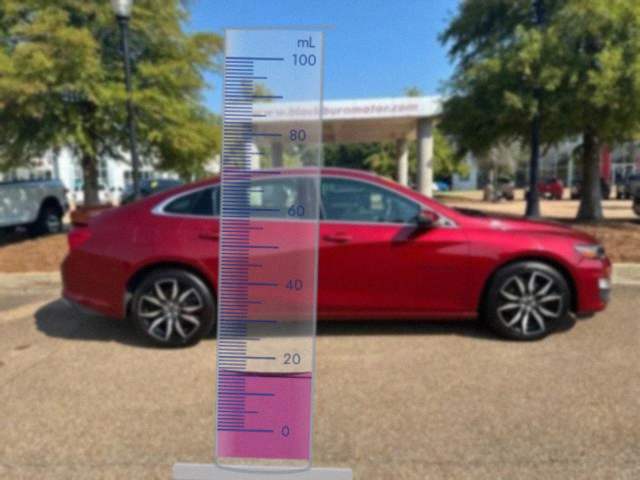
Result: 15
